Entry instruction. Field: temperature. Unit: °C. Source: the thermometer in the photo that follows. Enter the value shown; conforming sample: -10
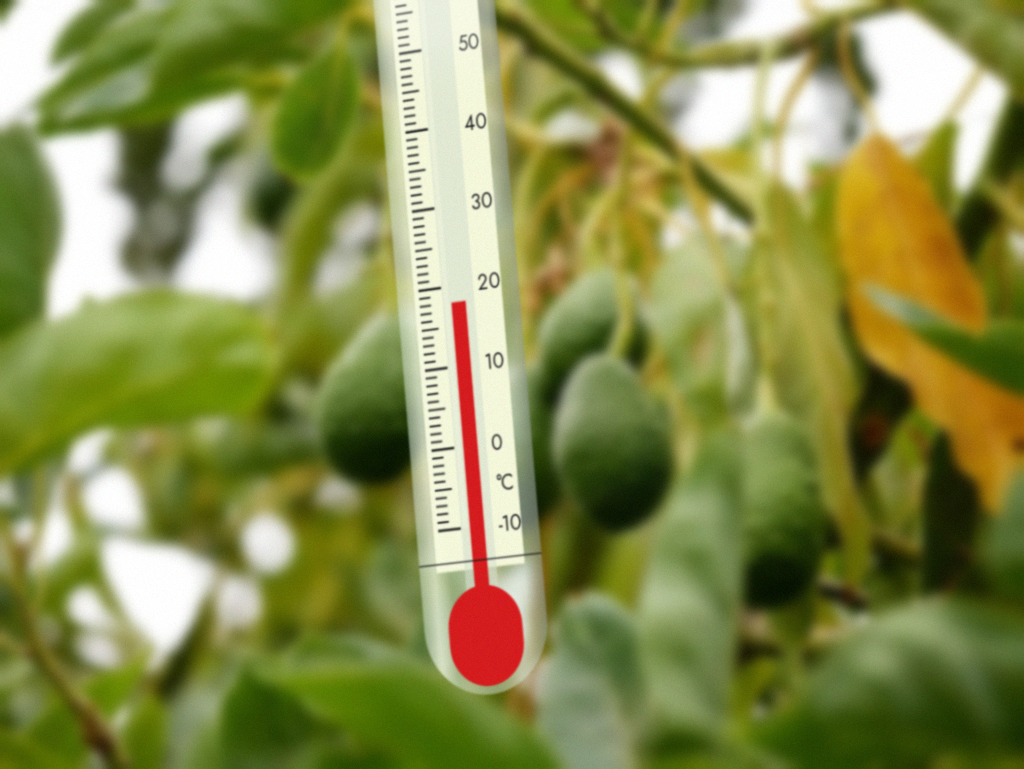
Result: 18
